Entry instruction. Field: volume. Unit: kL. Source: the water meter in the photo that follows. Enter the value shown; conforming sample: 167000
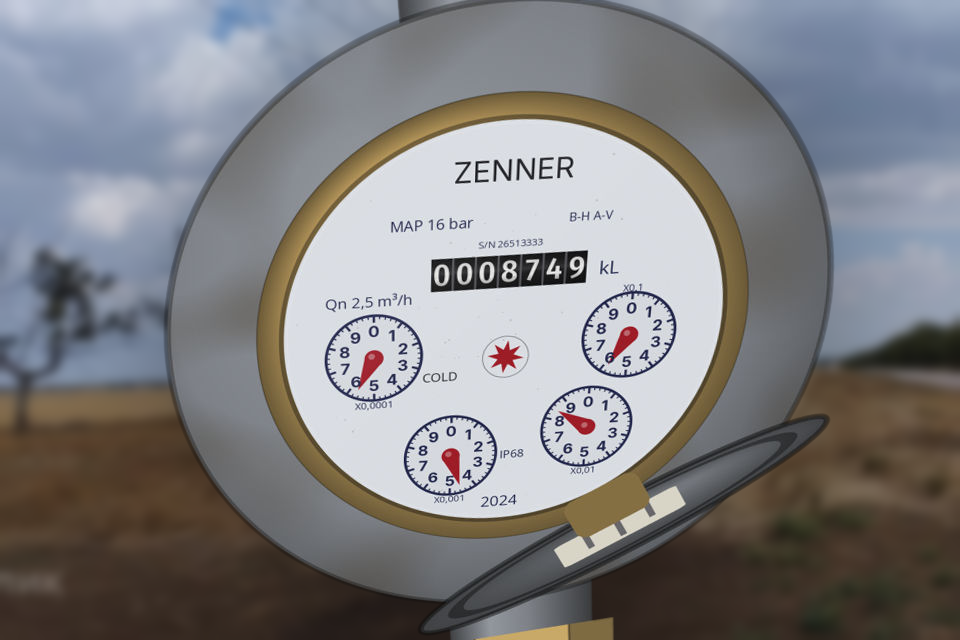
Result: 8749.5845
